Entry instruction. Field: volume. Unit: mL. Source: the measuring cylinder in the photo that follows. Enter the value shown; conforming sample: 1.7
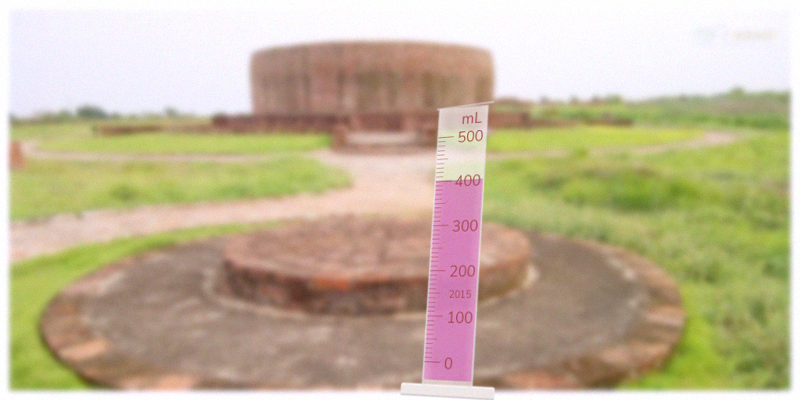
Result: 400
